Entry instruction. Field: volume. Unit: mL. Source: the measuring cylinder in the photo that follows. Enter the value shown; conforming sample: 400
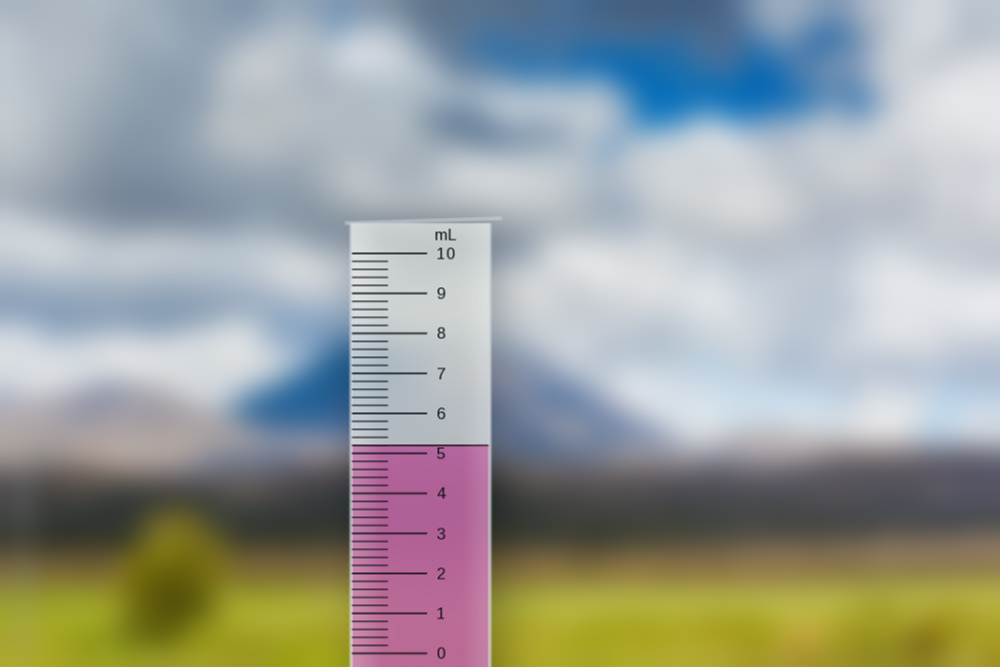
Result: 5.2
